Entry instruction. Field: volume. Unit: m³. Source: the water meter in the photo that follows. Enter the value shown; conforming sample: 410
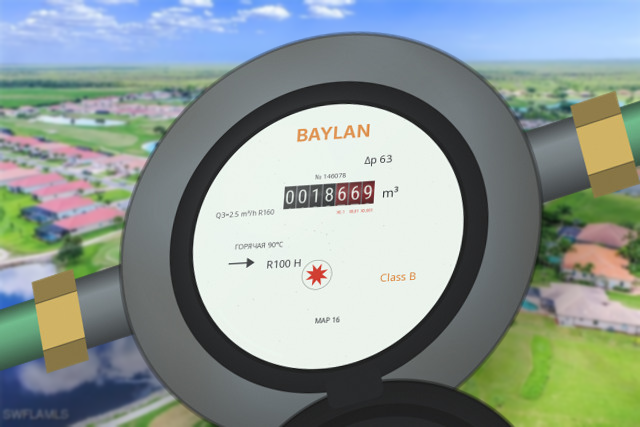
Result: 18.669
